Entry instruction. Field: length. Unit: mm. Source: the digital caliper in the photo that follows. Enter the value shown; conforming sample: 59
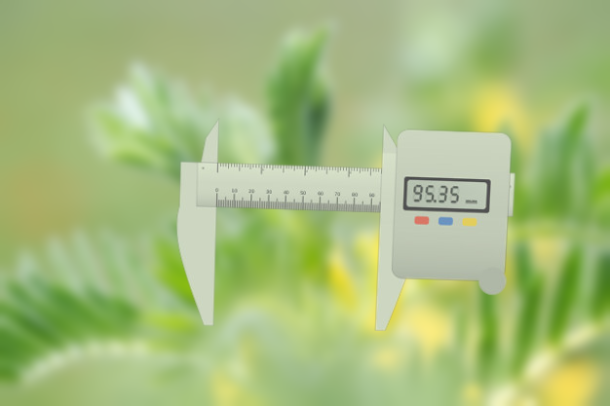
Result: 95.35
